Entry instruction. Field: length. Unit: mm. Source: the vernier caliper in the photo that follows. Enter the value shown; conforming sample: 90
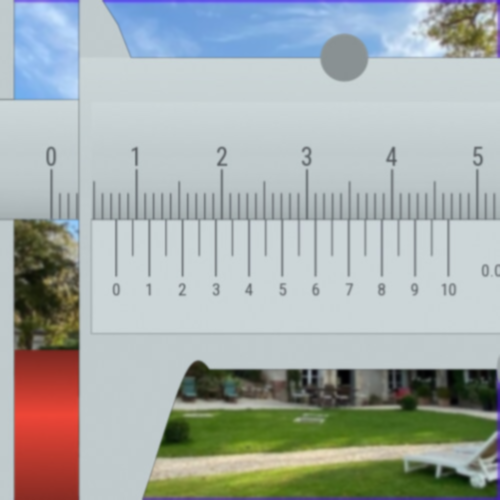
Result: 7.6
